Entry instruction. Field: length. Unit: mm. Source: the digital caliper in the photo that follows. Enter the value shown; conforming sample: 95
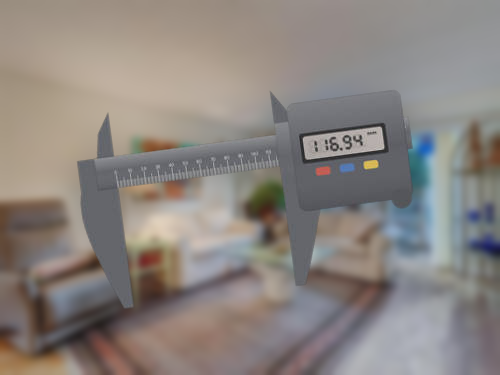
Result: 116.94
